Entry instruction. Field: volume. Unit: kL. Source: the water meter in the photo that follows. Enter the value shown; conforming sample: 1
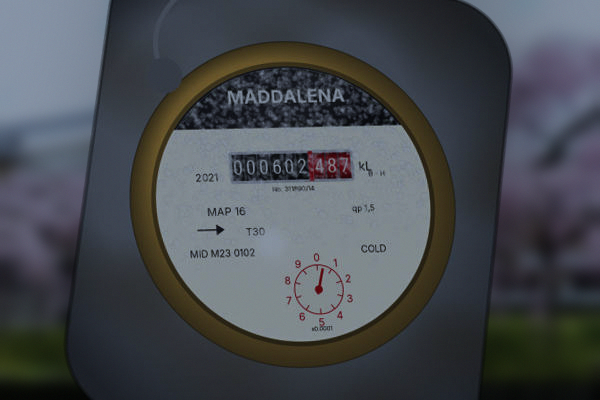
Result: 602.4870
